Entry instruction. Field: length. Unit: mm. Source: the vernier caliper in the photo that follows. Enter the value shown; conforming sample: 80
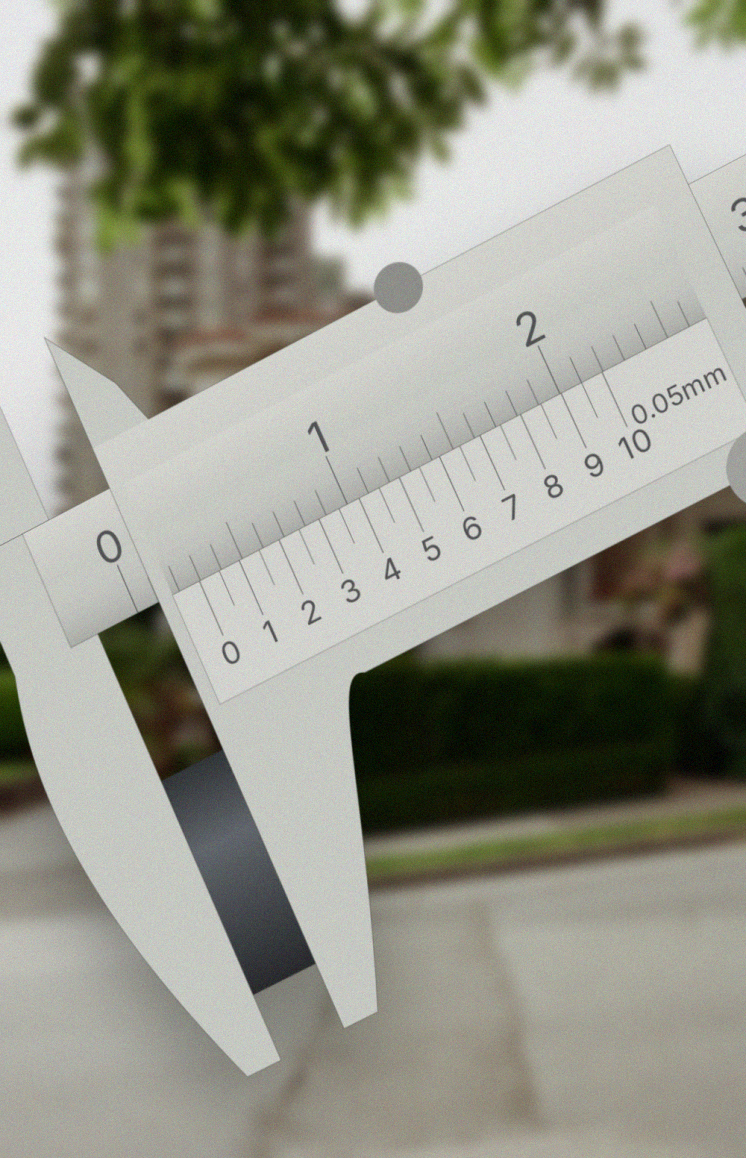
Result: 2.95
